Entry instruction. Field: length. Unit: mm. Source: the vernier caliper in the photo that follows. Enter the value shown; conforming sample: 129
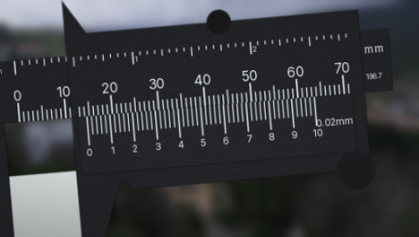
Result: 14.5
